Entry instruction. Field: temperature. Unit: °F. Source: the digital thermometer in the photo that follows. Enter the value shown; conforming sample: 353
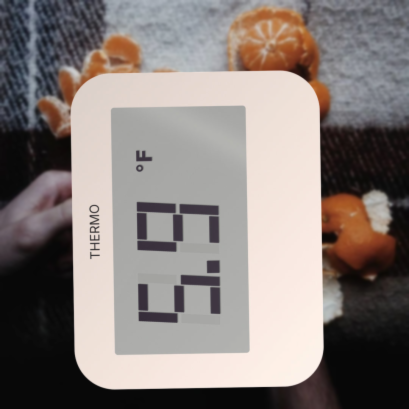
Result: 5.9
